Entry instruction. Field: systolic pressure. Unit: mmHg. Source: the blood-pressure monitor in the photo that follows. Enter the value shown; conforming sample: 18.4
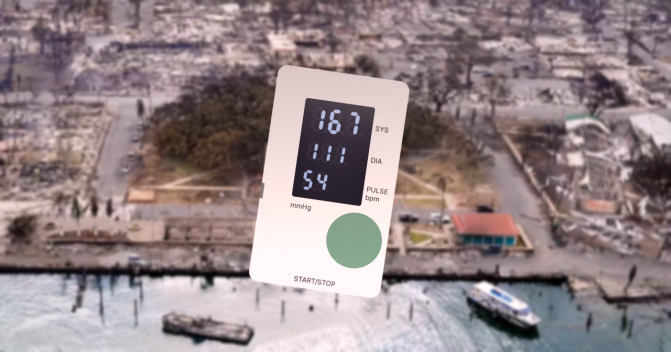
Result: 167
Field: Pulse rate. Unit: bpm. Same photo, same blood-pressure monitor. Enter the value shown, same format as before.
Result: 54
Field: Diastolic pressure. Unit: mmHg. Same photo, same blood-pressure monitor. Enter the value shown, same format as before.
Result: 111
